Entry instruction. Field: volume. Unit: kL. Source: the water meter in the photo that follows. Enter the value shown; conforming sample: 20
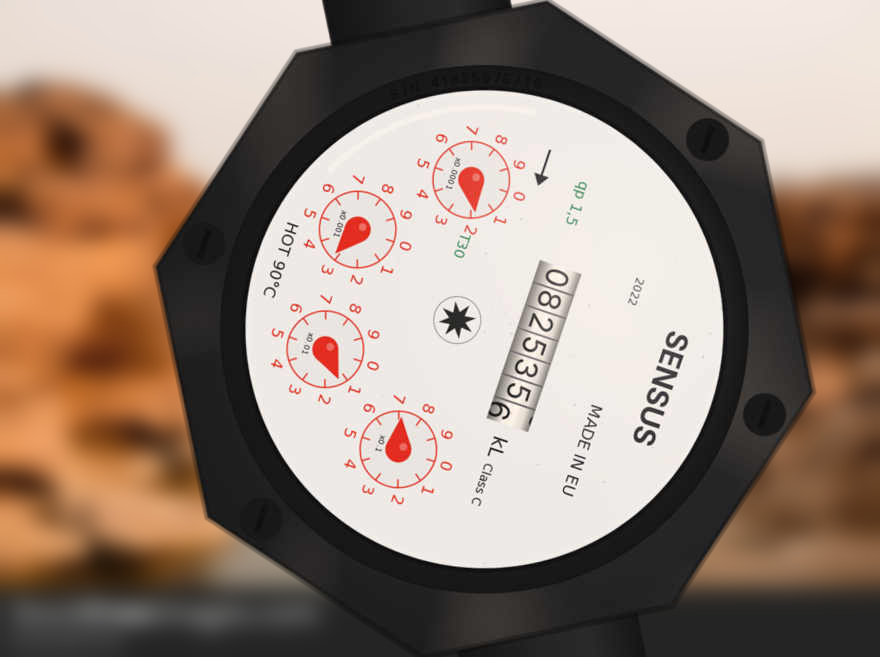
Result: 825355.7131
